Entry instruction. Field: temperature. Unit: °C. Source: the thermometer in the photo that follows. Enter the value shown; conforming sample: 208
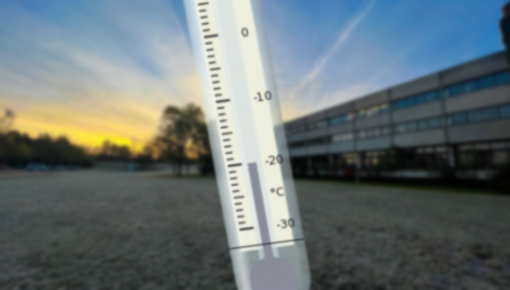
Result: -20
